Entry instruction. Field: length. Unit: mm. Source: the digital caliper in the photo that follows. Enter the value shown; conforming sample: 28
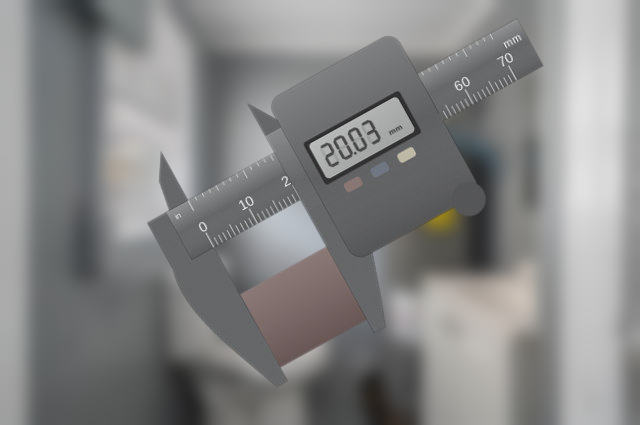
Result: 20.03
